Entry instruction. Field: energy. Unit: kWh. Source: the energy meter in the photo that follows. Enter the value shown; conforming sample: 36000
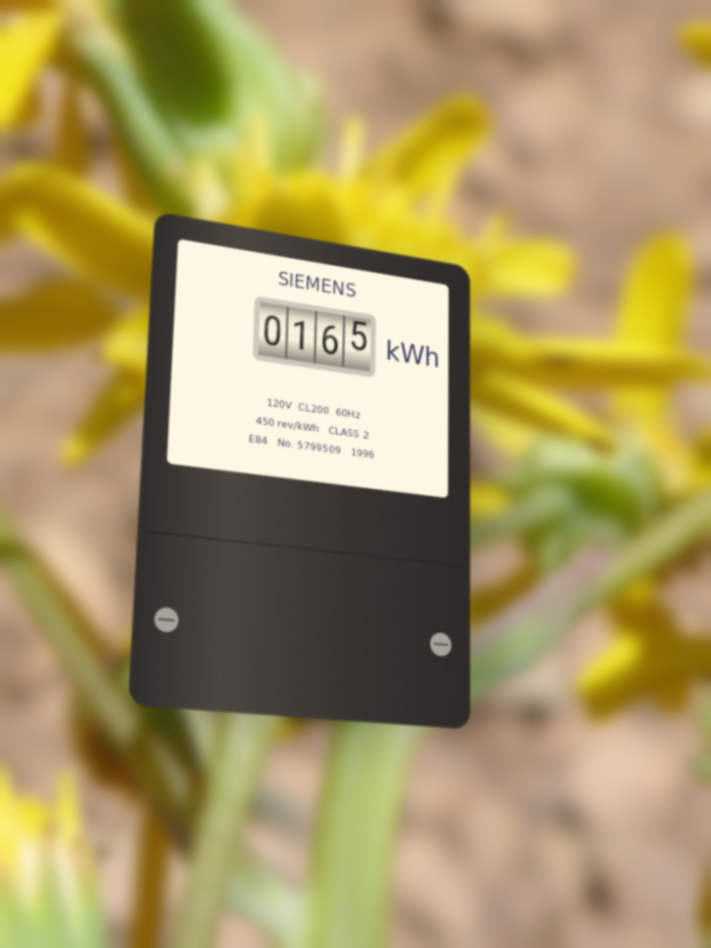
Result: 165
